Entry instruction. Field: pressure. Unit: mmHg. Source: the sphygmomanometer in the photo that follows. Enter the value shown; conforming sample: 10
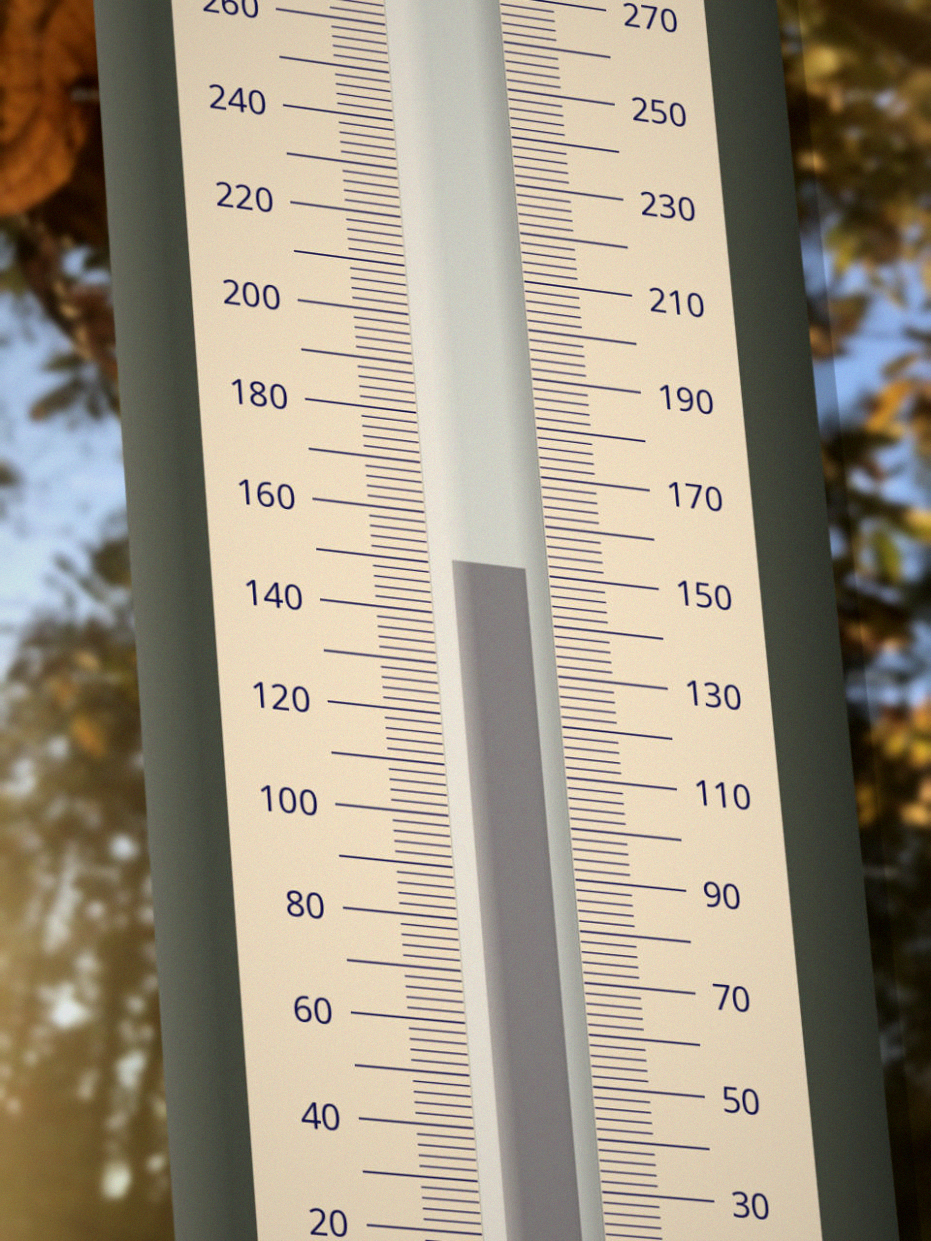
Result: 151
